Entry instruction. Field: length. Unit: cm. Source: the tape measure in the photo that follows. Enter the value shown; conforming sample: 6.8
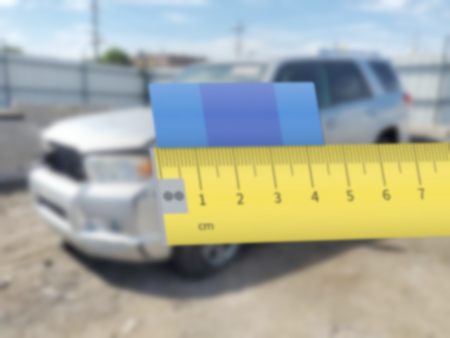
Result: 4.5
